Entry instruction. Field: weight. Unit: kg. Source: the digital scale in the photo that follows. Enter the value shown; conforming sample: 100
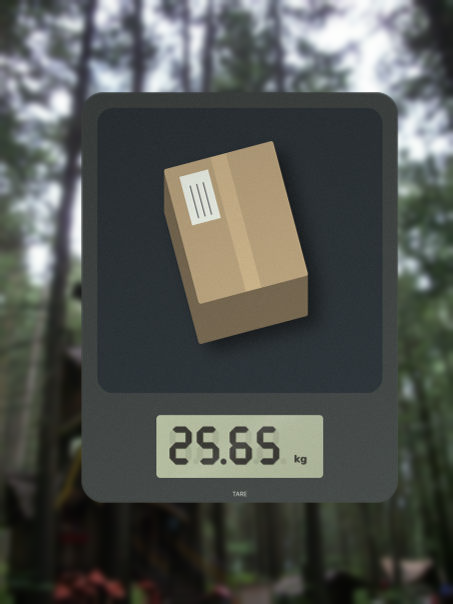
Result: 25.65
